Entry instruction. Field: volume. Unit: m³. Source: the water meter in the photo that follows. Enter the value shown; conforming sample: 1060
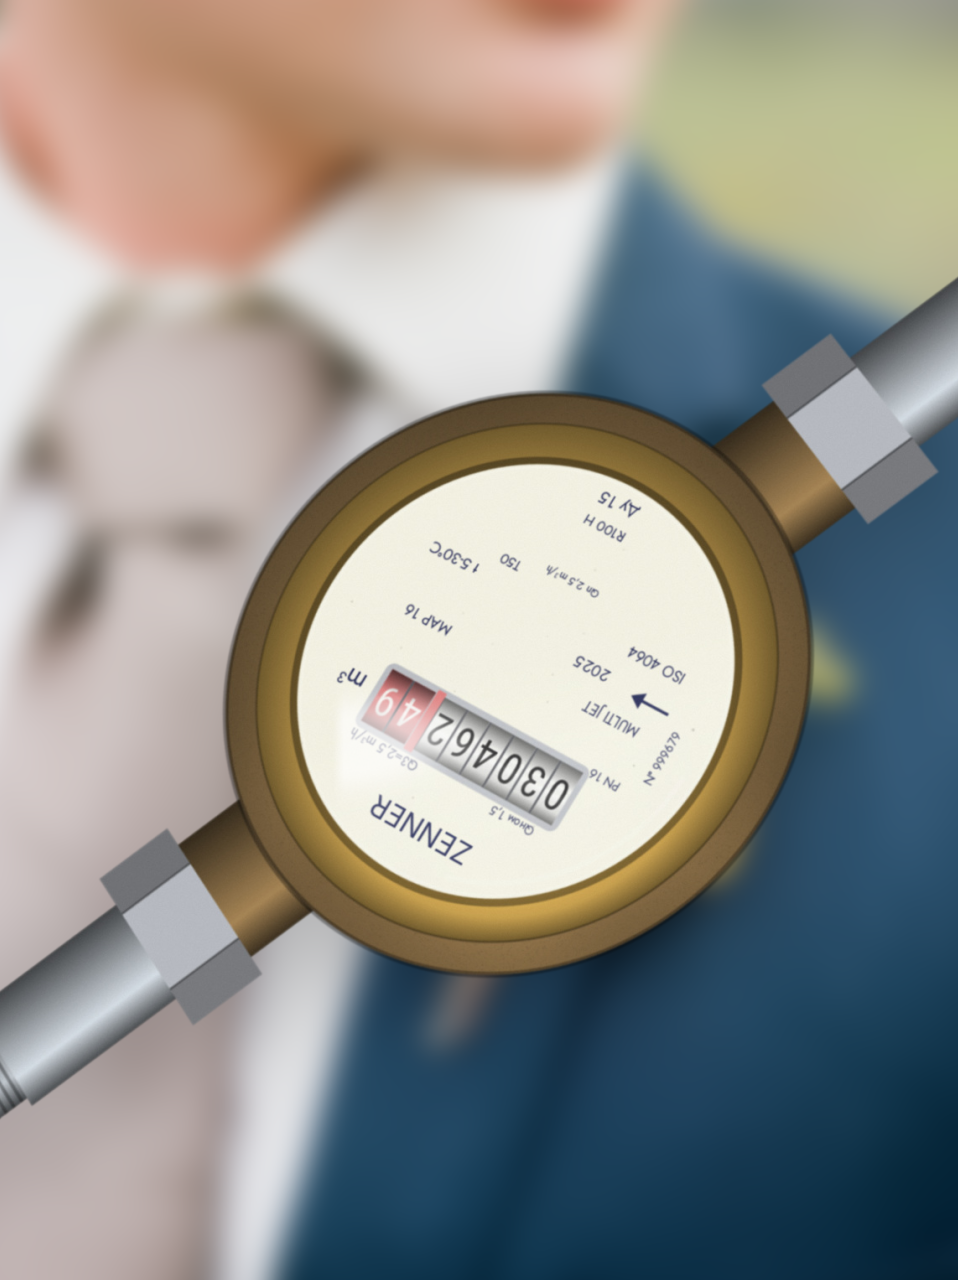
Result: 30462.49
